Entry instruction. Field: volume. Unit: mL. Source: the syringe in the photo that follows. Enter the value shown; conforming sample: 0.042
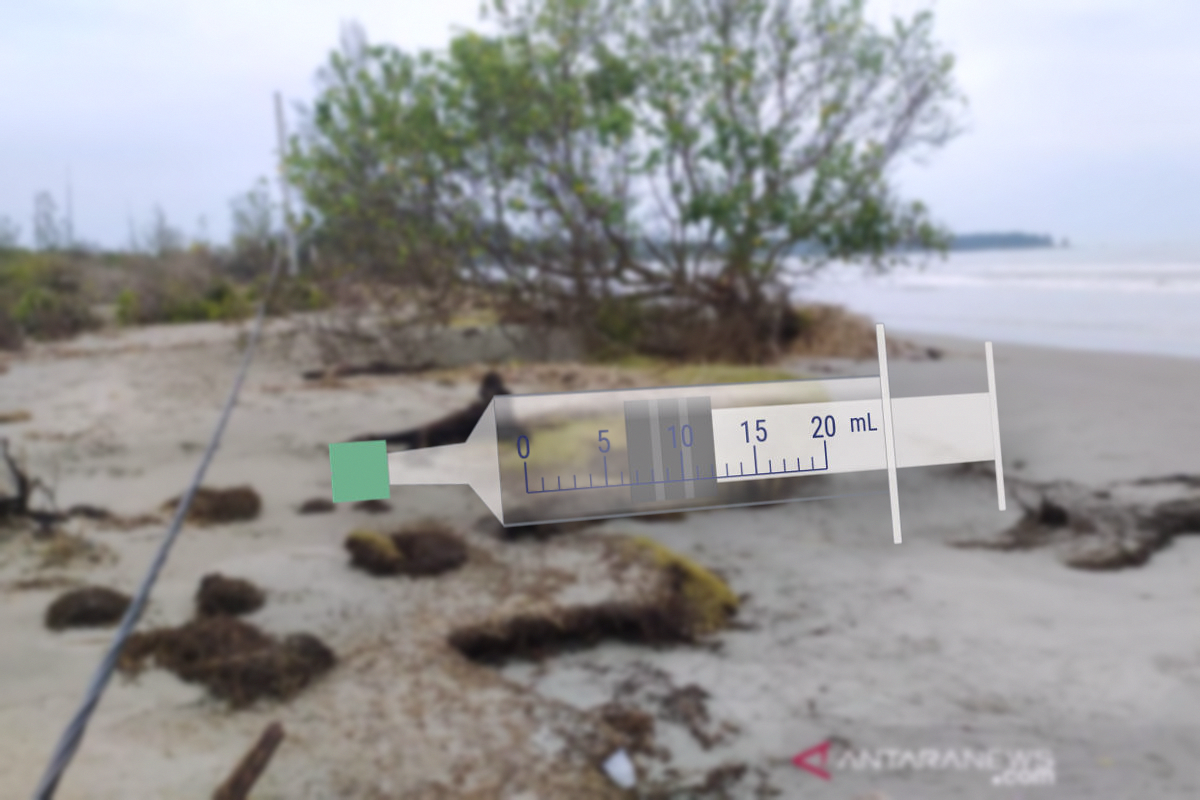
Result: 6.5
